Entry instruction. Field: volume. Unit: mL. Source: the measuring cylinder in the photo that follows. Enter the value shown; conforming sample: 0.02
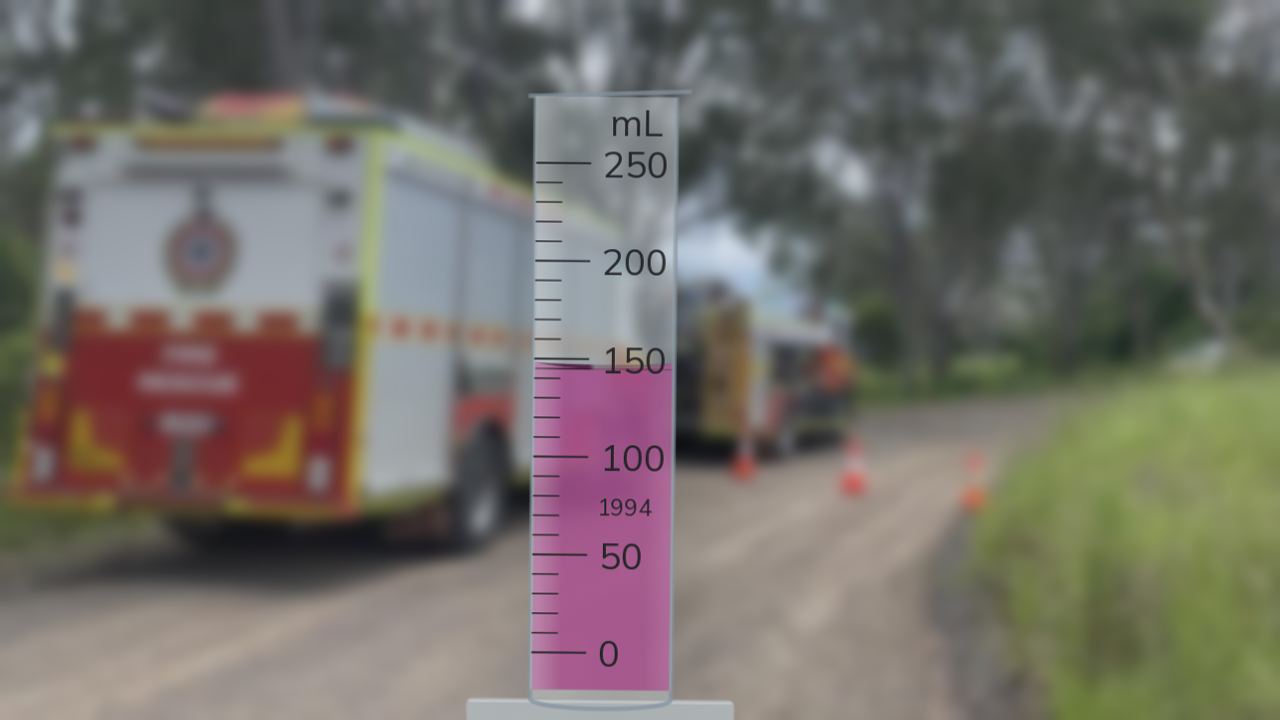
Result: 145
